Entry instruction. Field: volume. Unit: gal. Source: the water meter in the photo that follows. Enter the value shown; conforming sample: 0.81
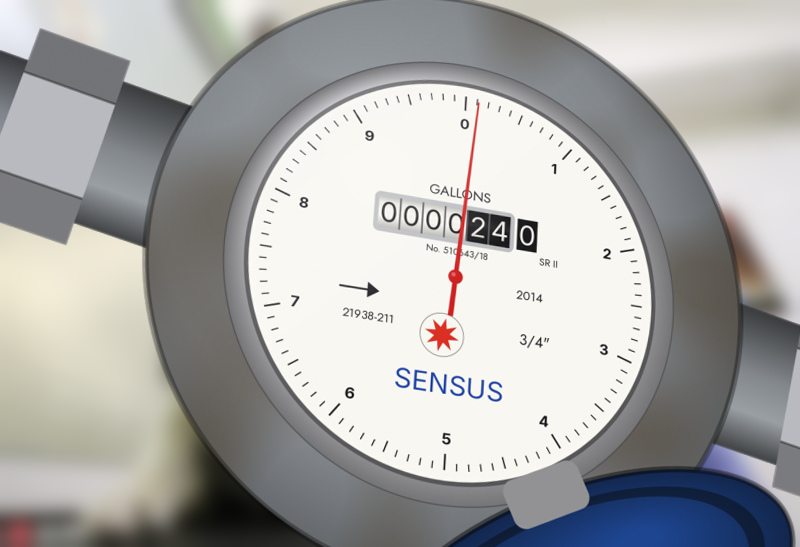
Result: 240.1
